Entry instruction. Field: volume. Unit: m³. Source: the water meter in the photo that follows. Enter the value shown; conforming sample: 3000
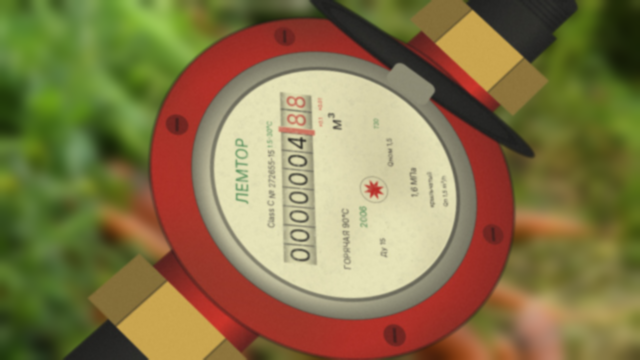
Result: 4.88
